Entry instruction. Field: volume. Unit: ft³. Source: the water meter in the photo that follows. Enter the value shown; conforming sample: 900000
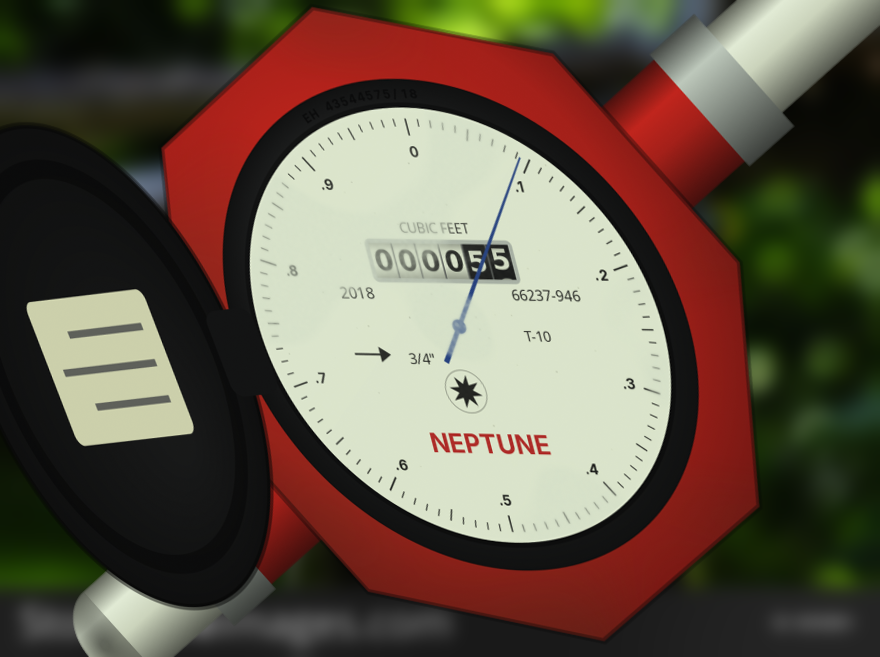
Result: 55.09
